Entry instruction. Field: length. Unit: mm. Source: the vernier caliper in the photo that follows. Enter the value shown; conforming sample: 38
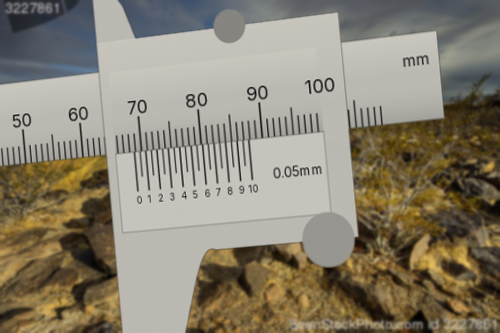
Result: 68.8
